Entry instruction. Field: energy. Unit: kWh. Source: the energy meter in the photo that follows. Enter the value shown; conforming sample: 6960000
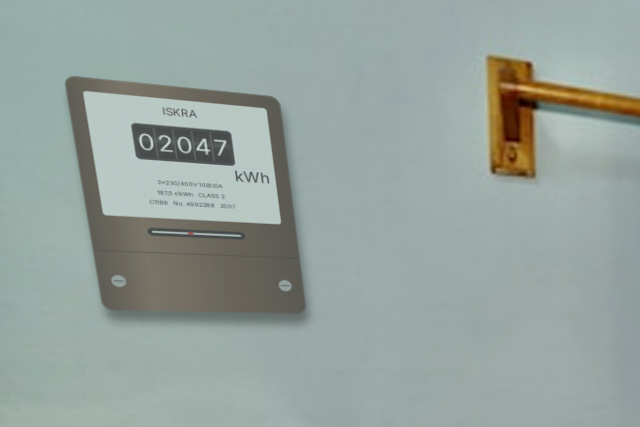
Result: 2047
